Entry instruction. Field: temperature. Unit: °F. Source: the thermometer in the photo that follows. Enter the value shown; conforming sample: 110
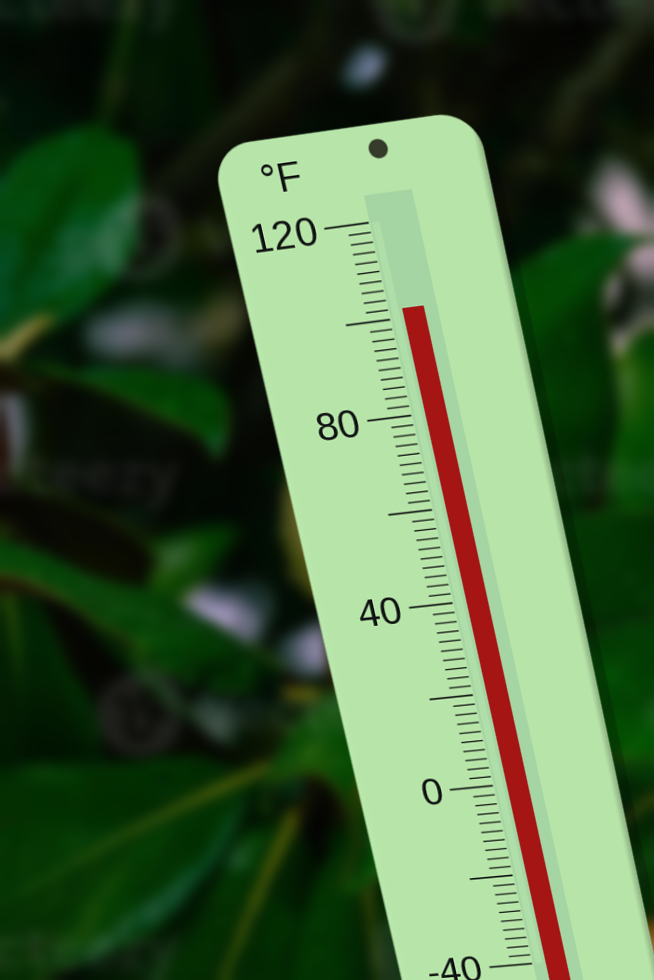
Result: 102
